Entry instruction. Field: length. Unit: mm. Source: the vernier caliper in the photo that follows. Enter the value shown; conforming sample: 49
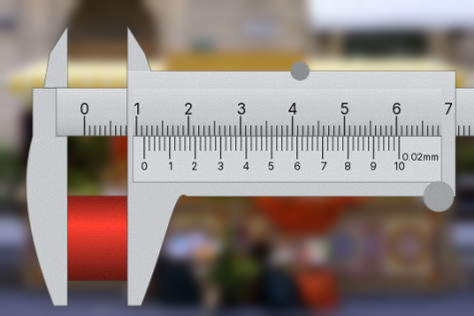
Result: 11.5
